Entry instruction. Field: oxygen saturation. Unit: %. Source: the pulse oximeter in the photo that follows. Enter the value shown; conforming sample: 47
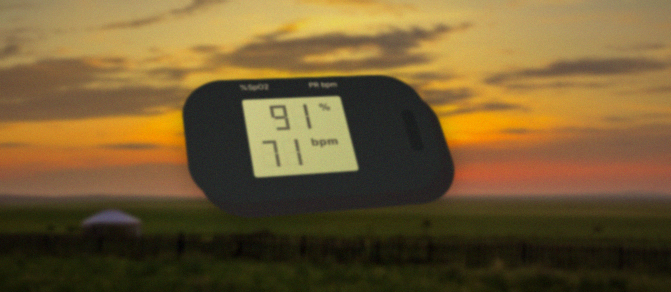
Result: 91
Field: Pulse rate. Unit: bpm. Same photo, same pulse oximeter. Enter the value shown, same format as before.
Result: 71
